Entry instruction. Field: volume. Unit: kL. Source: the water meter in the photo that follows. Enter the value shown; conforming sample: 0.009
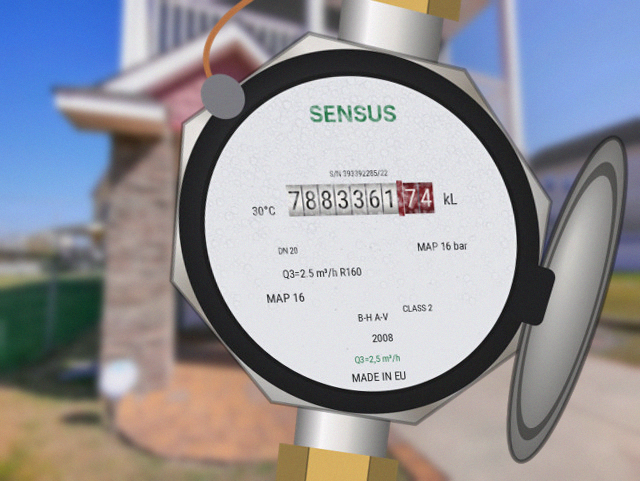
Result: 7883361.74
